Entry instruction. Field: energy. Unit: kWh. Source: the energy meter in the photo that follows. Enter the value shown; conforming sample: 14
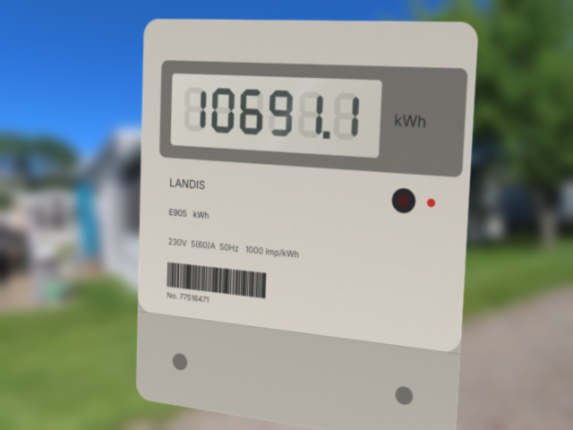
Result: 10691.1
